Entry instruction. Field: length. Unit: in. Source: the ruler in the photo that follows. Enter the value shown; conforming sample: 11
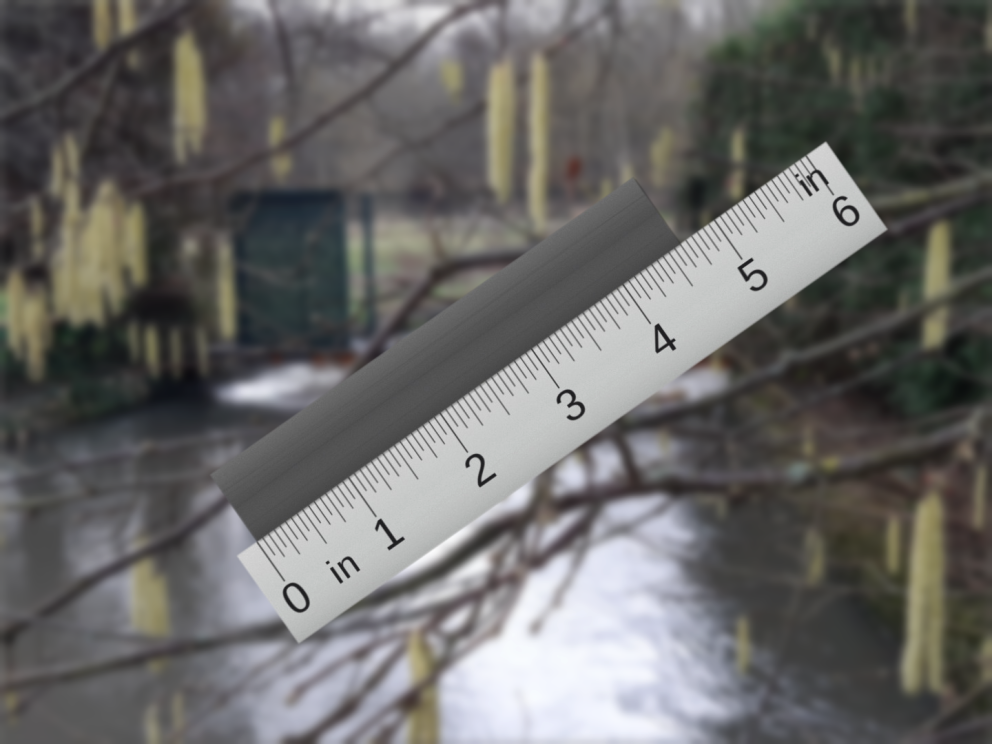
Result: 4.625
